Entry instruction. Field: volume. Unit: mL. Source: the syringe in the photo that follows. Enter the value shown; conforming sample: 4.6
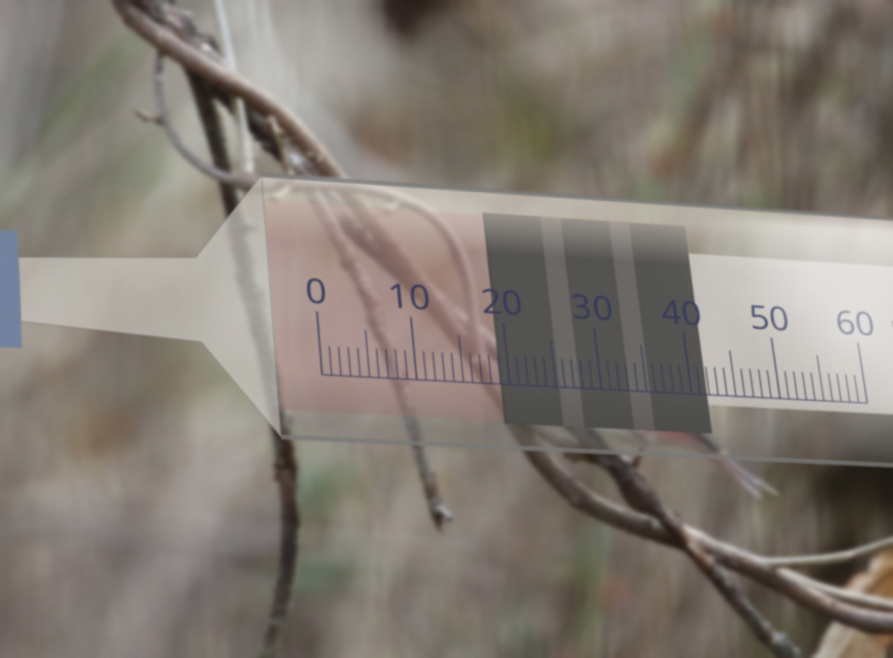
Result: 19
